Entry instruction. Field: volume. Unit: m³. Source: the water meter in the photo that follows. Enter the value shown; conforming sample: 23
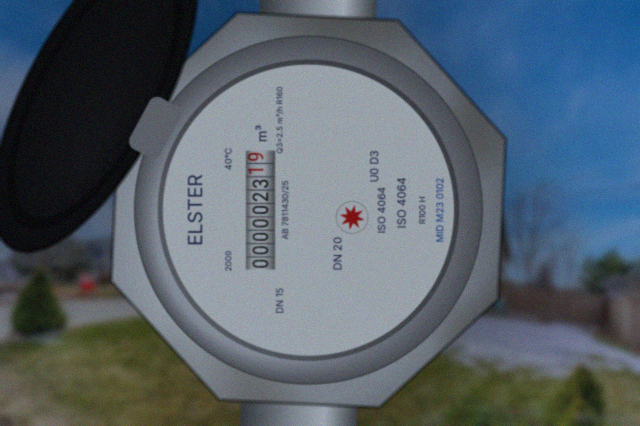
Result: 23.19
